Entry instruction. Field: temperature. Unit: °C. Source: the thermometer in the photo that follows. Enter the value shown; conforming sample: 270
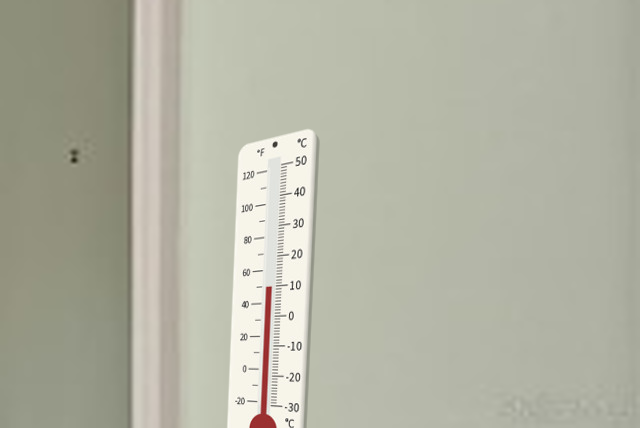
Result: 10
